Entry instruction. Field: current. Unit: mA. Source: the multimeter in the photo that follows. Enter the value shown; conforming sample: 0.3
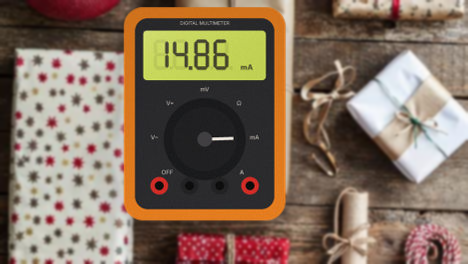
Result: 14.86
